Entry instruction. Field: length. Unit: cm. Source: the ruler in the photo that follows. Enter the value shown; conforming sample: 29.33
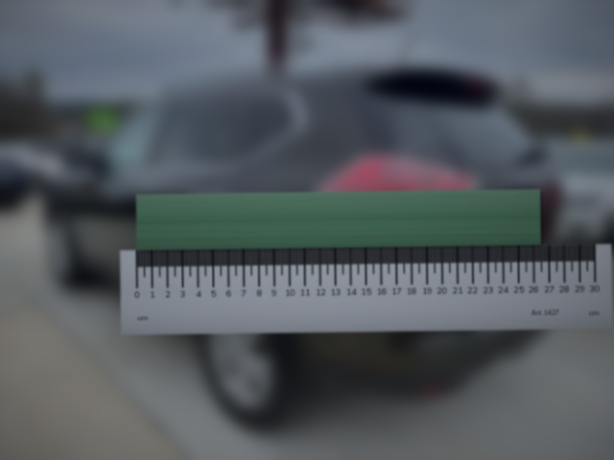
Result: 26.5
